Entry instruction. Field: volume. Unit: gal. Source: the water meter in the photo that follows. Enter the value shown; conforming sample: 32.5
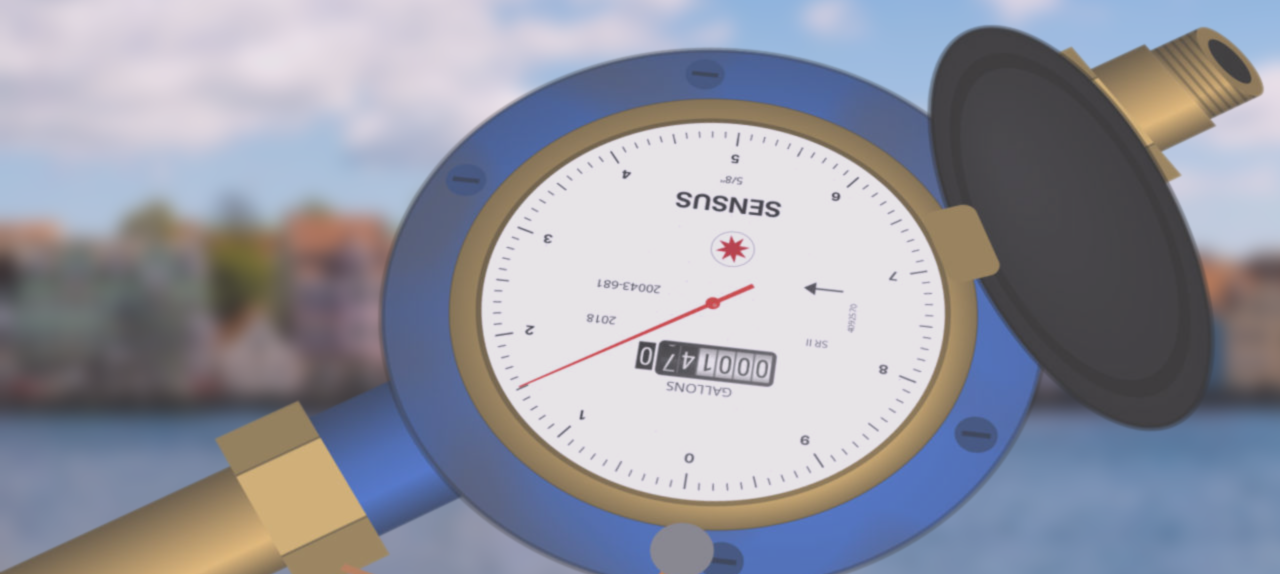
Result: 1471.5
